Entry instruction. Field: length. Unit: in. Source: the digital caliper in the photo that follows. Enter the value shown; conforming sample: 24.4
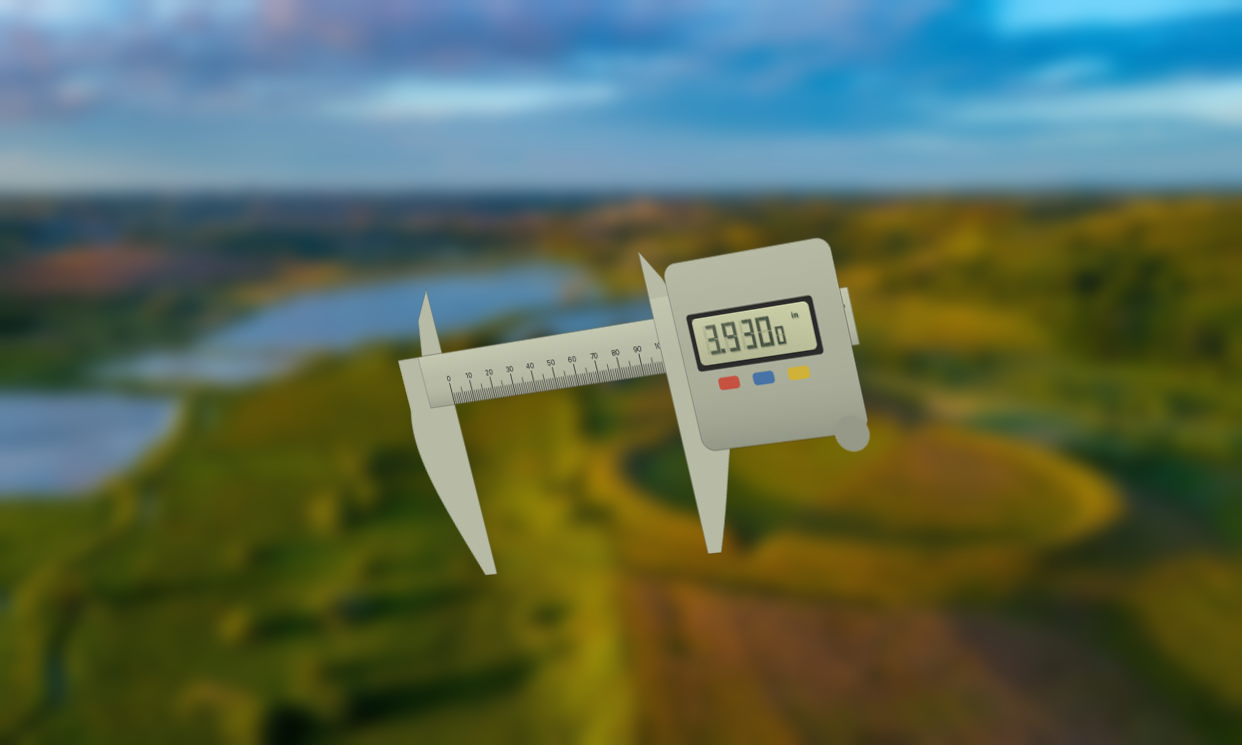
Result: 3.9300
